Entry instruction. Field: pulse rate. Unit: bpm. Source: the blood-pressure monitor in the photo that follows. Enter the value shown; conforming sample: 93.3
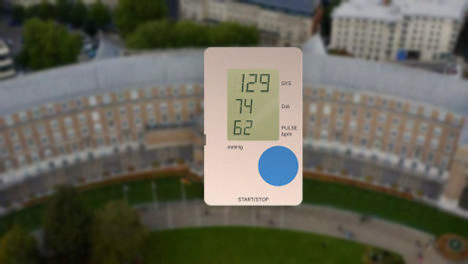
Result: 62
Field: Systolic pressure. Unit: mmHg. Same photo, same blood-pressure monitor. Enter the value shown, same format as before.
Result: 129
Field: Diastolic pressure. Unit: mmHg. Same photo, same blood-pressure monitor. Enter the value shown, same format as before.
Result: 74
